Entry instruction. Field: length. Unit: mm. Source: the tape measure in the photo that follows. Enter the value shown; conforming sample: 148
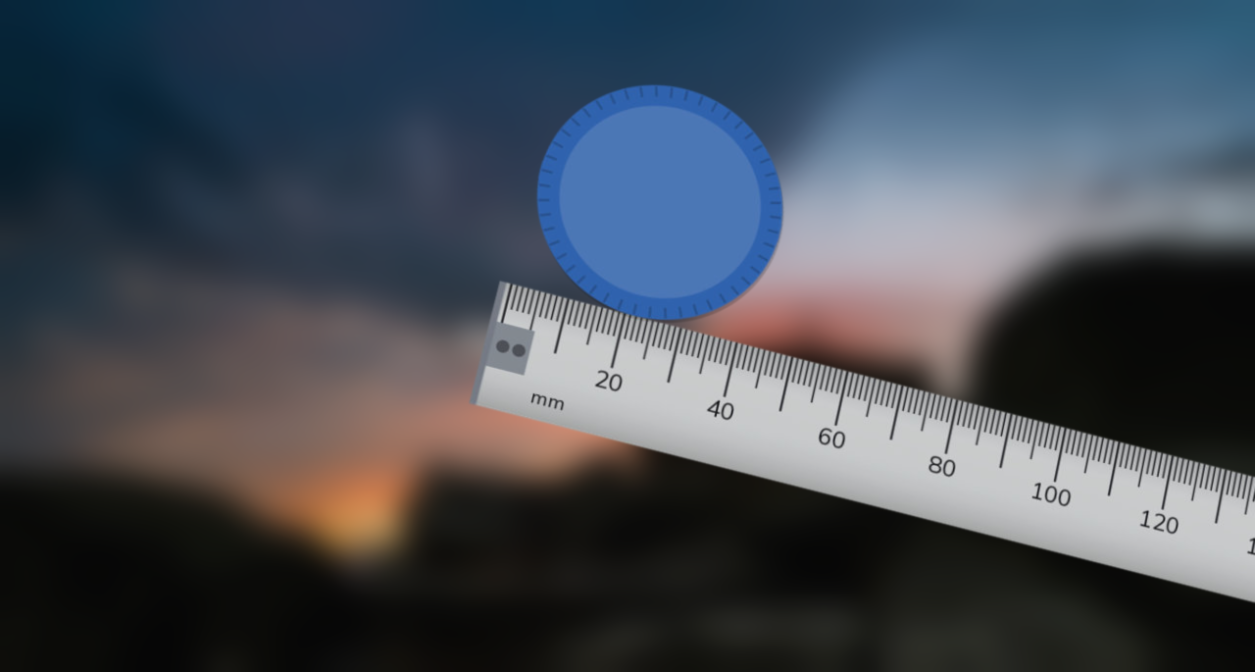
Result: 43
